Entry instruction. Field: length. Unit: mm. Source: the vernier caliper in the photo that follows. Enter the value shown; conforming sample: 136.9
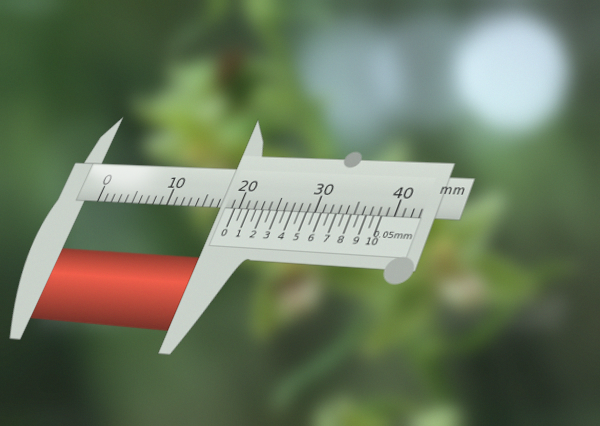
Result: 19.4
